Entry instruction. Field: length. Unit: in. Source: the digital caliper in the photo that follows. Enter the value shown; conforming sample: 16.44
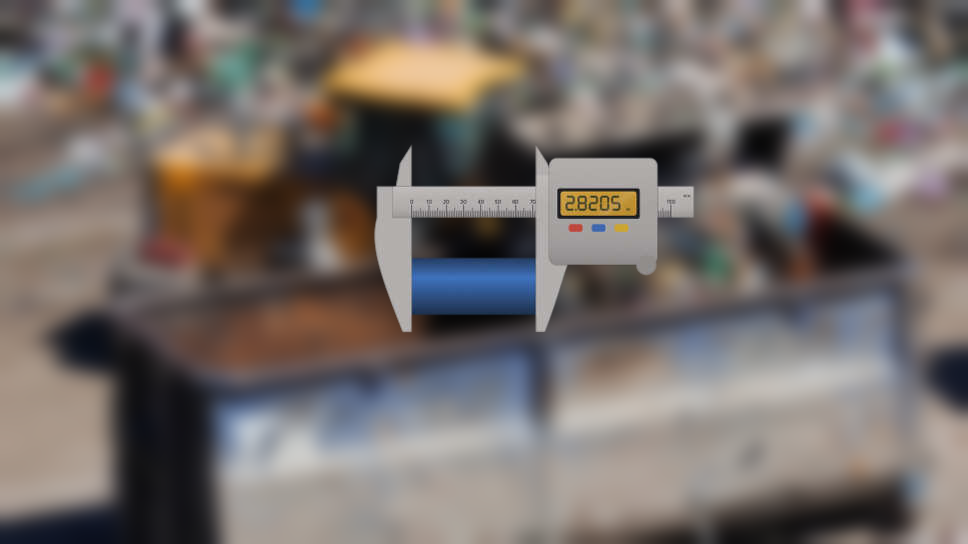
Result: 2.8205
